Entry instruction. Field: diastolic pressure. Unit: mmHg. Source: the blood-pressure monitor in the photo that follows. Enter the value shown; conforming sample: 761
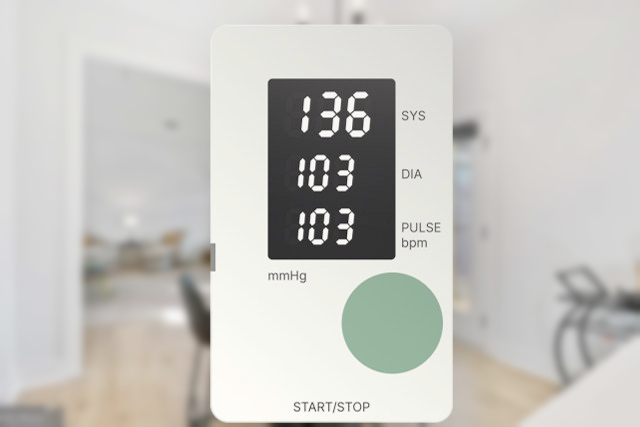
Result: 103
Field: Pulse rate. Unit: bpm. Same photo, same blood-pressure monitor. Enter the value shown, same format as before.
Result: 103
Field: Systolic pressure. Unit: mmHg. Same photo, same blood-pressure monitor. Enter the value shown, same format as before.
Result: 136
